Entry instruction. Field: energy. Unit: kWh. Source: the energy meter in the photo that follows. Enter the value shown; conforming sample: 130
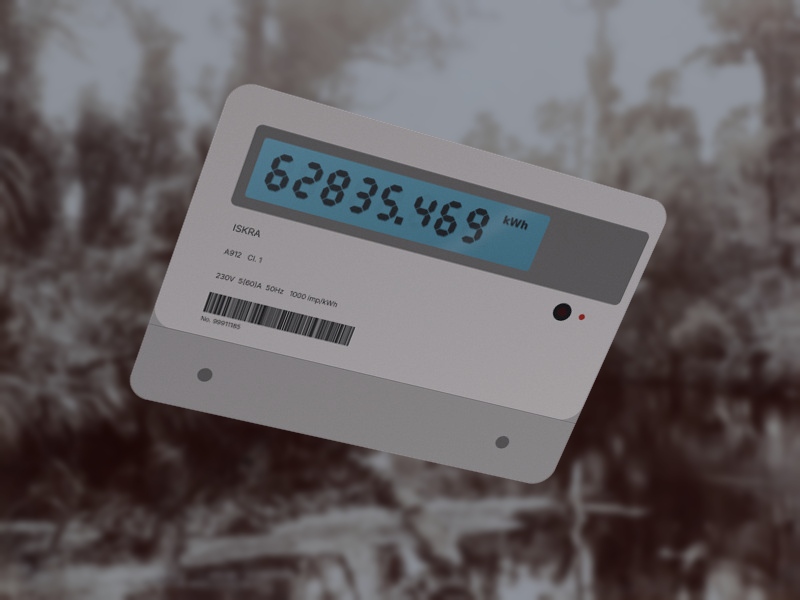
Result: 62835.469
